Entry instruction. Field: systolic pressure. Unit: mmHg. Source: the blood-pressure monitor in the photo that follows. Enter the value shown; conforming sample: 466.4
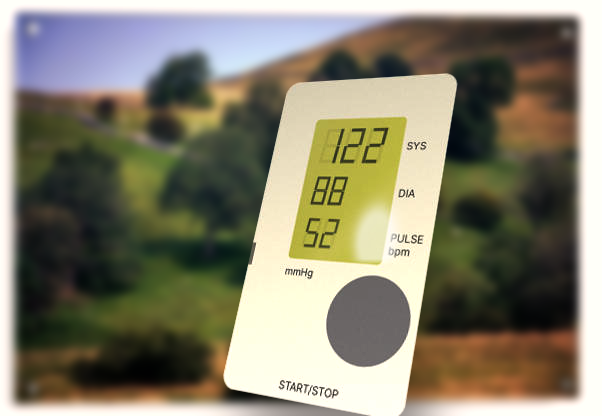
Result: 122
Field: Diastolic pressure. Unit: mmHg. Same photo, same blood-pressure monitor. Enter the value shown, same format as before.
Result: 88
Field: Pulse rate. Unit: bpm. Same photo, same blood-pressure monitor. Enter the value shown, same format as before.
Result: 52
